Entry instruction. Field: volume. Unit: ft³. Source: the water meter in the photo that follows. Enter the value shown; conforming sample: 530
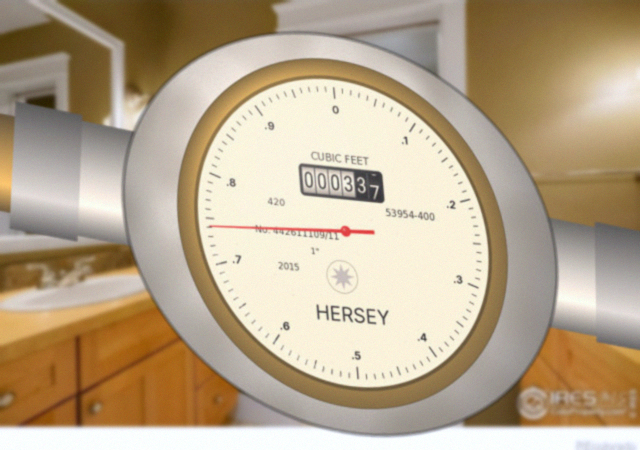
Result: 336.74
